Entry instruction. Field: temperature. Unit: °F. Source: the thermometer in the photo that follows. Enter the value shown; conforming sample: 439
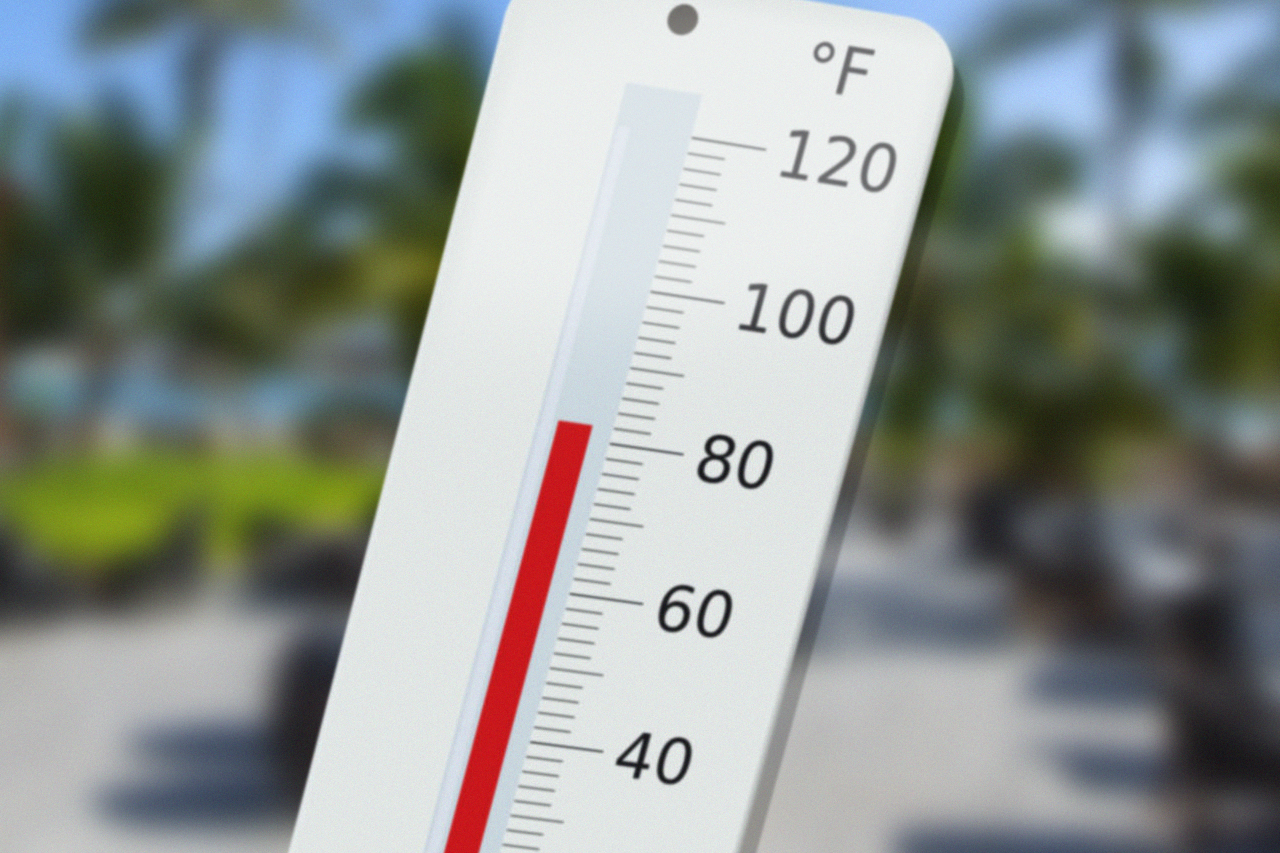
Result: 82
